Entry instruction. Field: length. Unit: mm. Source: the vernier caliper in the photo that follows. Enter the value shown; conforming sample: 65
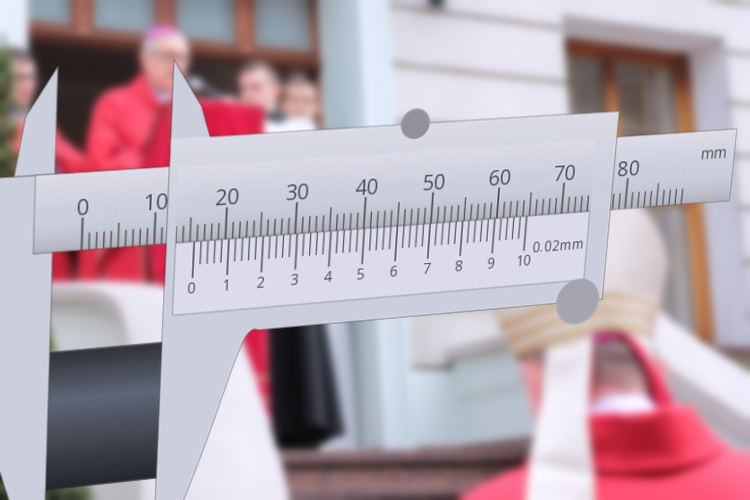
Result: 15.6
